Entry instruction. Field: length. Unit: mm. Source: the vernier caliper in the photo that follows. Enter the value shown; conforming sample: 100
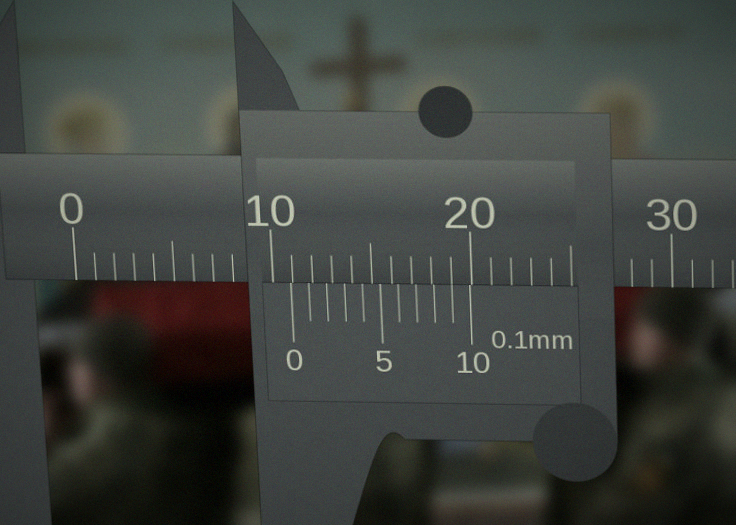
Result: 10.9
